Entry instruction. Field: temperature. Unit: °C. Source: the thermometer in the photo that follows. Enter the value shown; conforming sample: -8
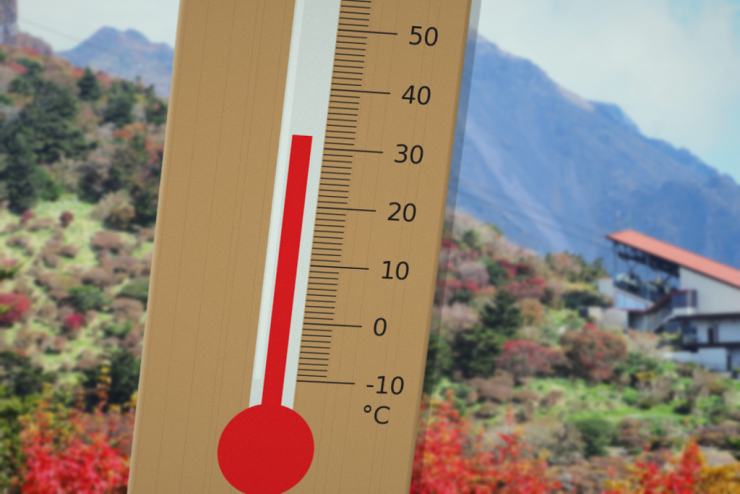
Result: 32
